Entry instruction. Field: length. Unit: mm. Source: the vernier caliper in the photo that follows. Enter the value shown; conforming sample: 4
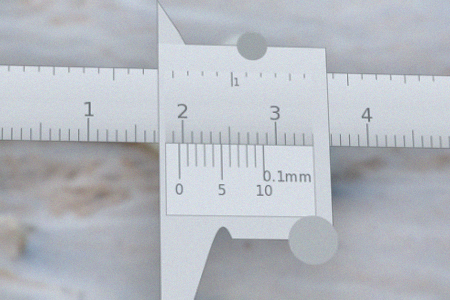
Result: 19.6
